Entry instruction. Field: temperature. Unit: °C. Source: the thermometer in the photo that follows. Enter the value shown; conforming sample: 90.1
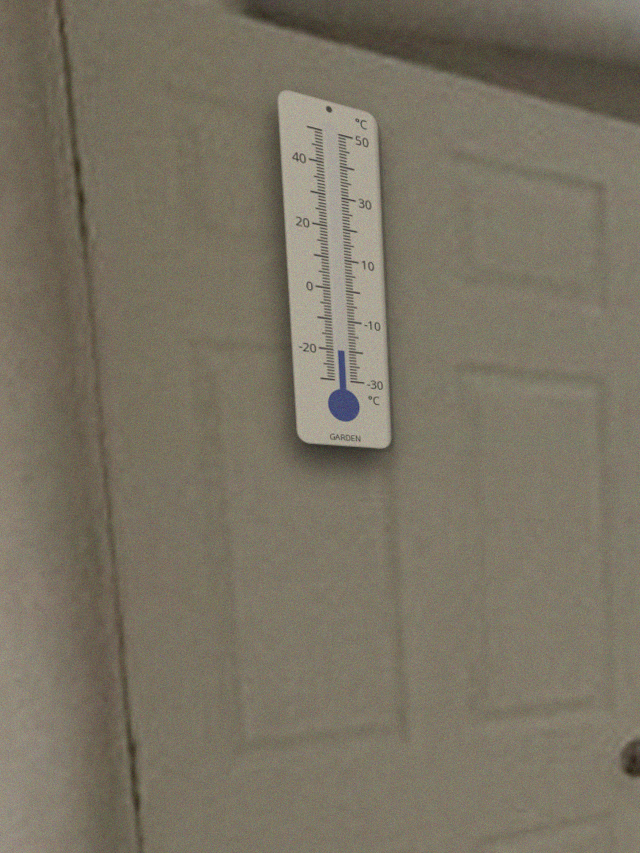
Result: -20
